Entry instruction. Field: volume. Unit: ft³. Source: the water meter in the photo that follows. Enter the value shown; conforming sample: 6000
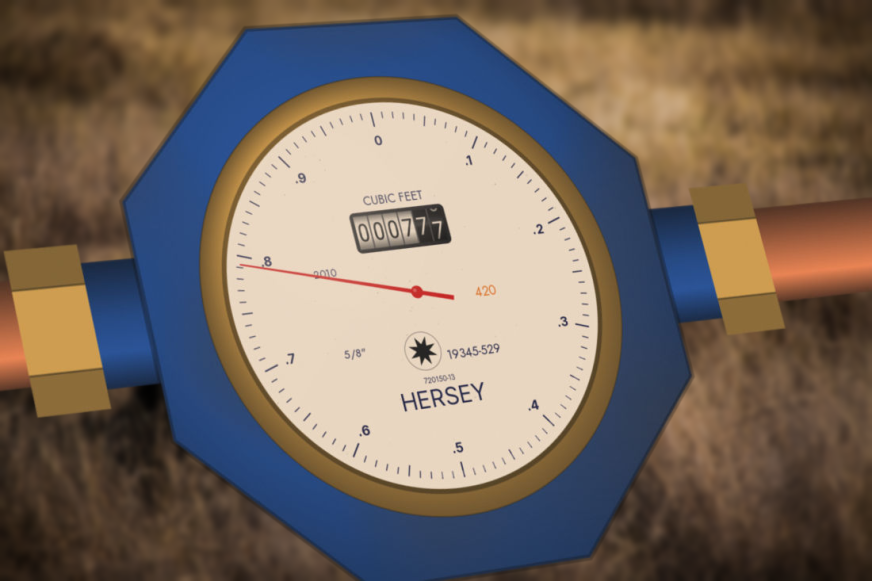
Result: 776.79
